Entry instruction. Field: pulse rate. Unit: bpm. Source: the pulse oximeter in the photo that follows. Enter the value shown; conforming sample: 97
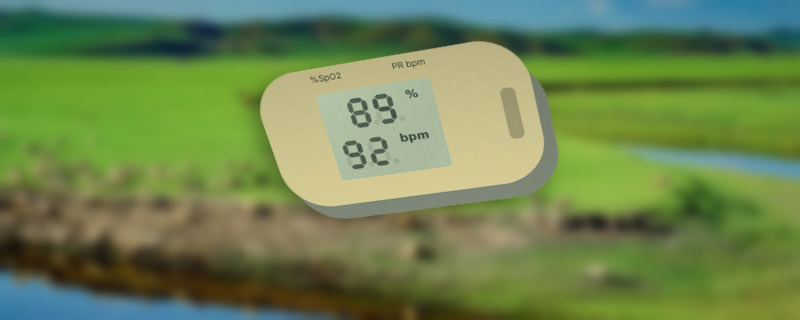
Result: 92
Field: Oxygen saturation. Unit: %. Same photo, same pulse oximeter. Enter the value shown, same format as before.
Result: 89
